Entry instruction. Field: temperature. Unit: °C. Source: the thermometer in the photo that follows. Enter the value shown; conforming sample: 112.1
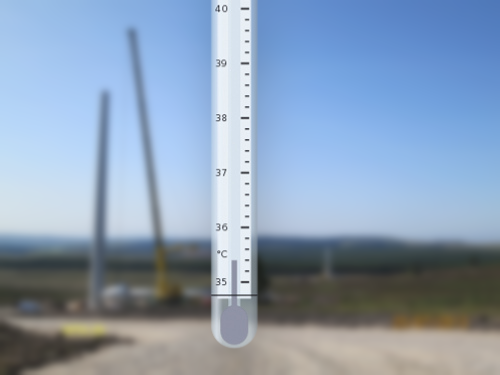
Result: 35.4
